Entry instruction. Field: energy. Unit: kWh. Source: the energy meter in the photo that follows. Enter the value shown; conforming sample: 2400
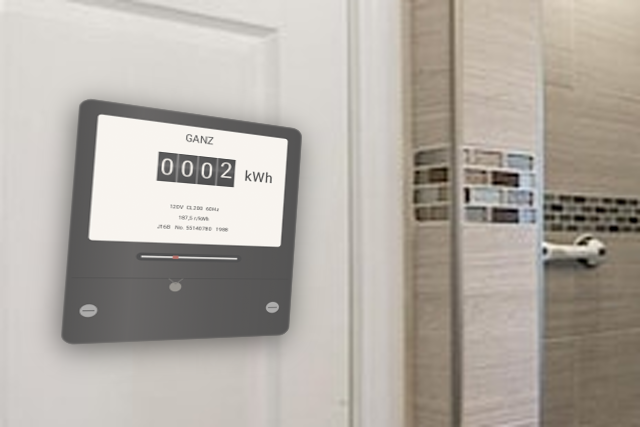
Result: 2
